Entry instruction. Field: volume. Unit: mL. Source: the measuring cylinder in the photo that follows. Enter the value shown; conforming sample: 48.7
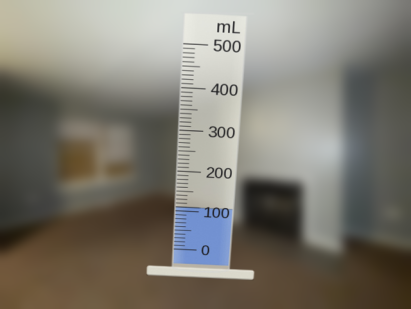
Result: 110
